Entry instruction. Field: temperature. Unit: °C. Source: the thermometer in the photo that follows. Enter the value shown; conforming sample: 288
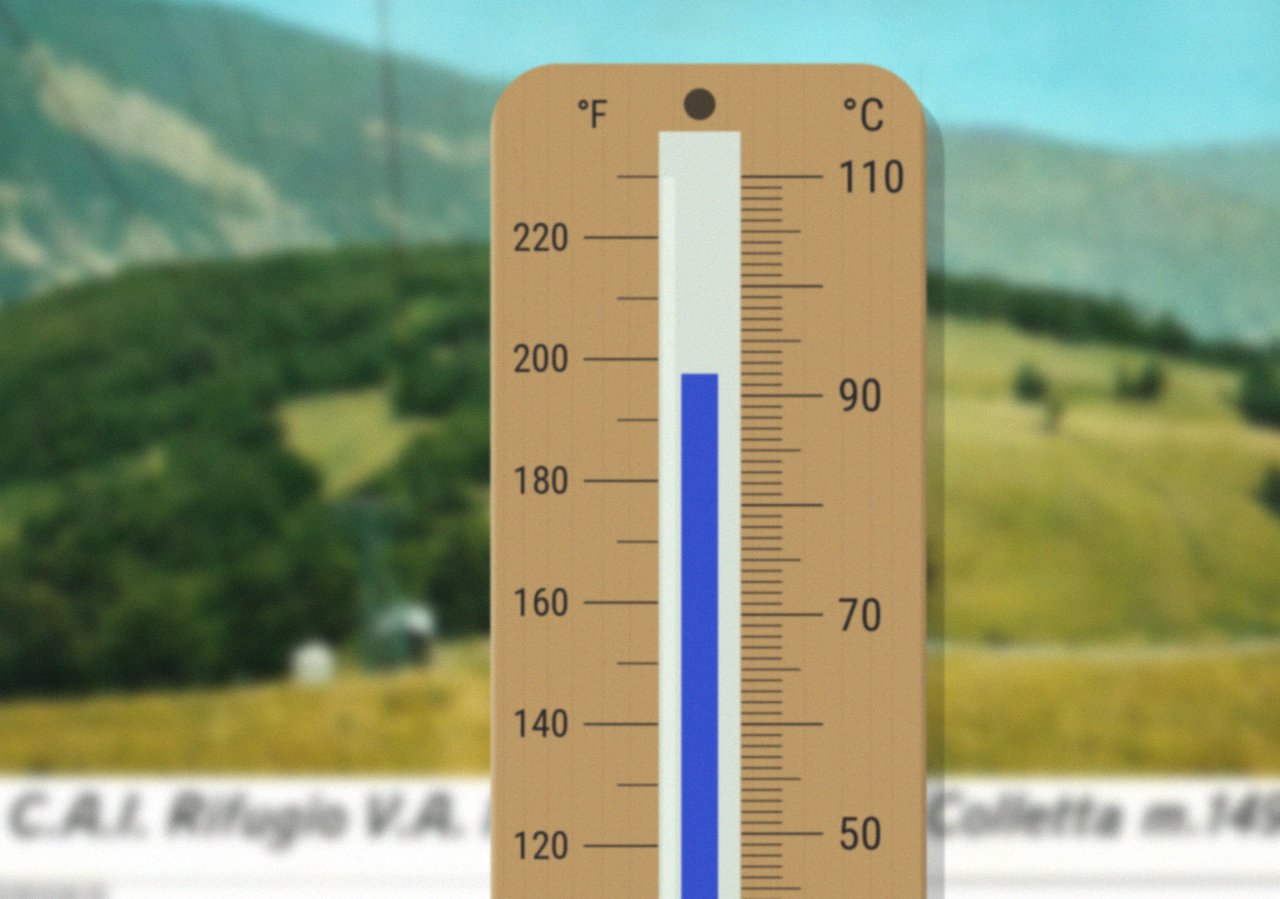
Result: 92
